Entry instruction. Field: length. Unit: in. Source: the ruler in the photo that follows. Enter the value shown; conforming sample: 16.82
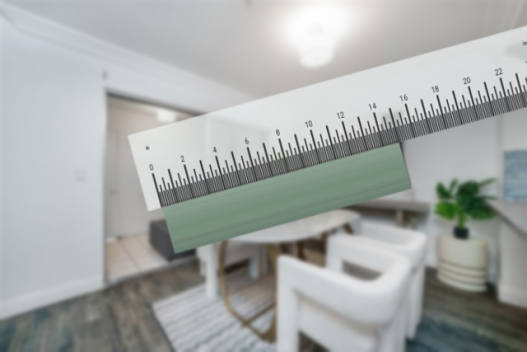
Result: 15
